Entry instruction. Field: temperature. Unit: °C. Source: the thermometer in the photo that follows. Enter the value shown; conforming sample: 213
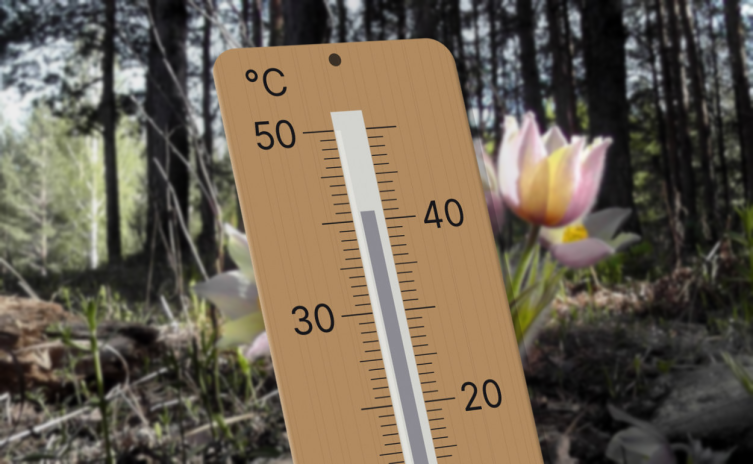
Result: 41
